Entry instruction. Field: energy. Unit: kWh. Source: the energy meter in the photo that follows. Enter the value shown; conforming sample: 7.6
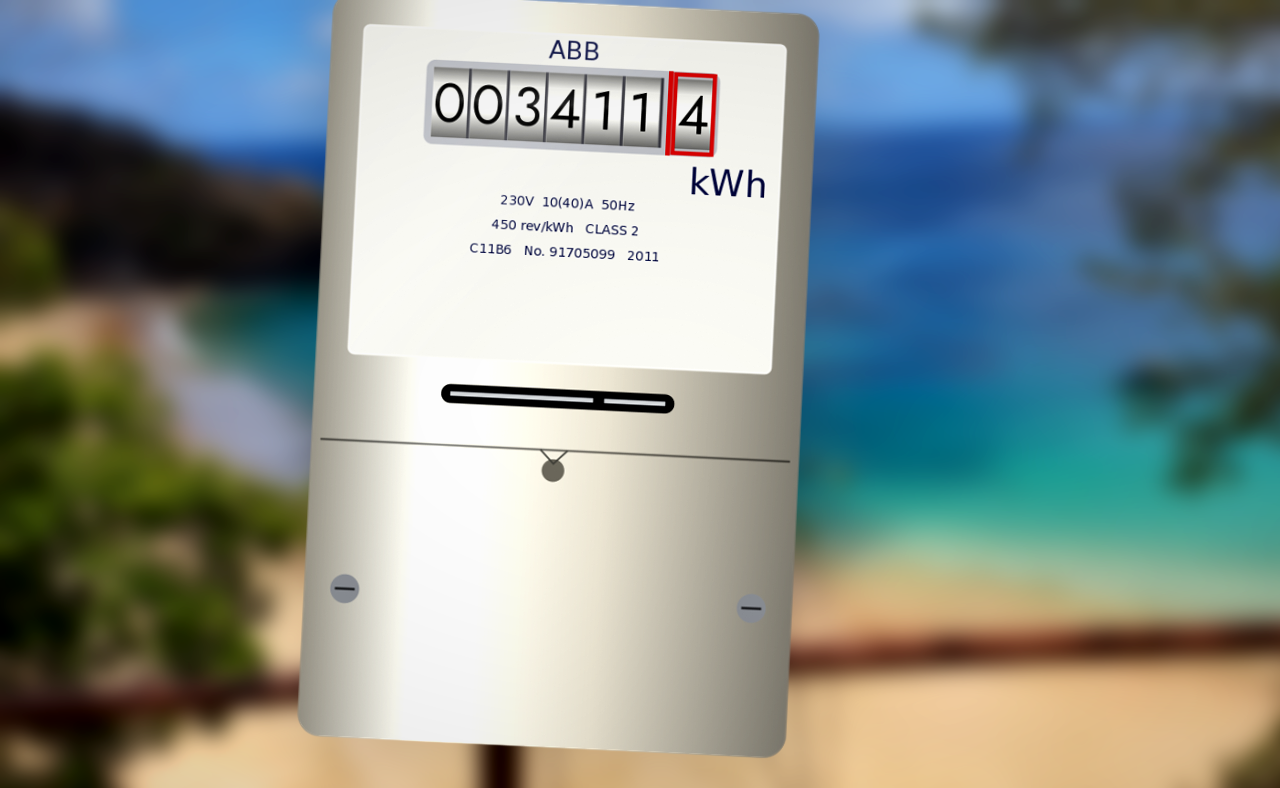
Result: 3411.4
